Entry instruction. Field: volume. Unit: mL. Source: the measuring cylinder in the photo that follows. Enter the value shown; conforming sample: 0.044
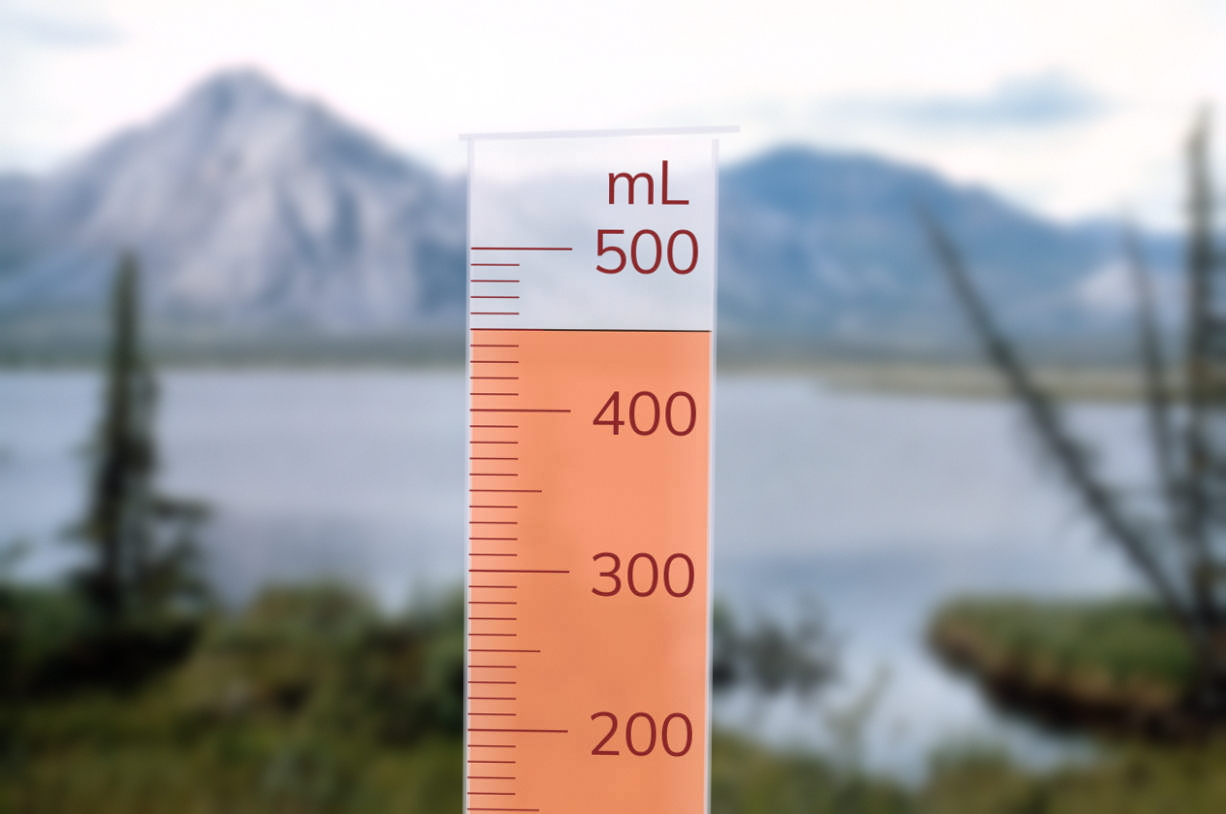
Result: 450
